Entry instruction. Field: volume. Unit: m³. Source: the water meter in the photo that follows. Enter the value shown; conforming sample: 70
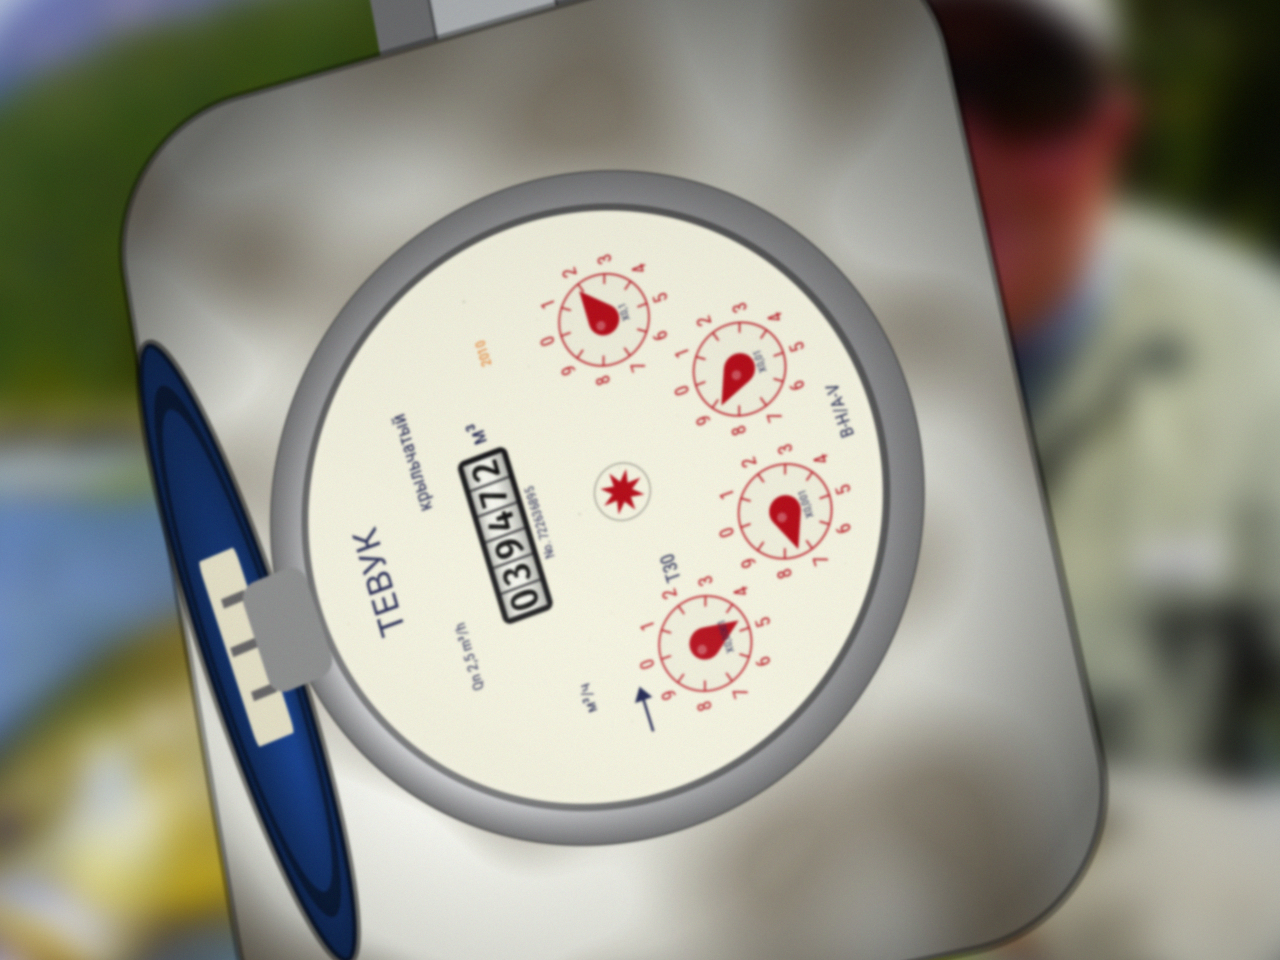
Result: 39472.1874
